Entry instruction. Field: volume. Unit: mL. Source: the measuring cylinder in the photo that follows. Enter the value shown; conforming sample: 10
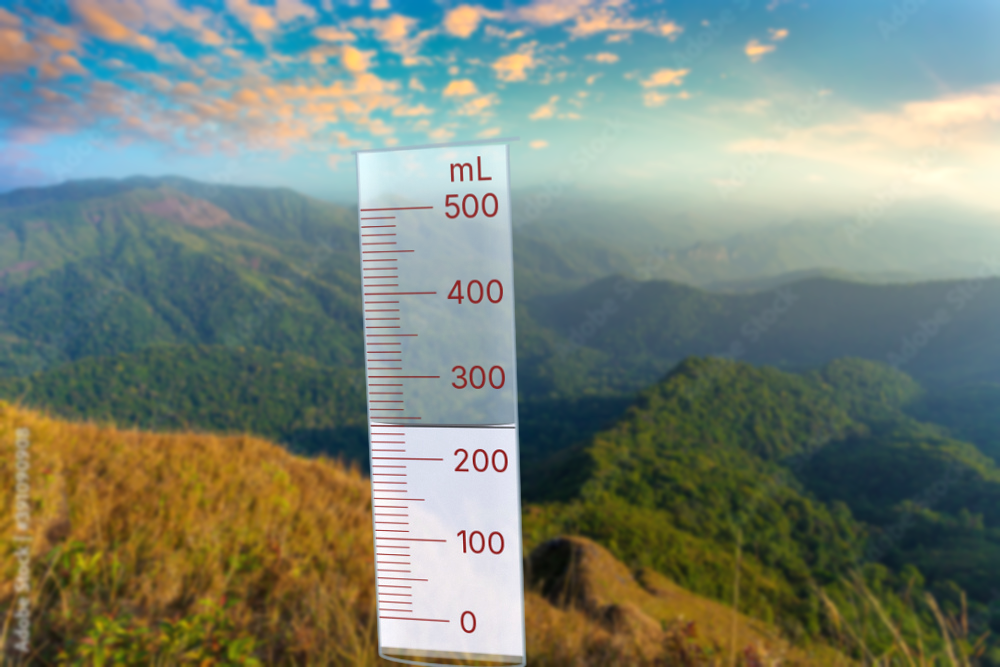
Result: 240
